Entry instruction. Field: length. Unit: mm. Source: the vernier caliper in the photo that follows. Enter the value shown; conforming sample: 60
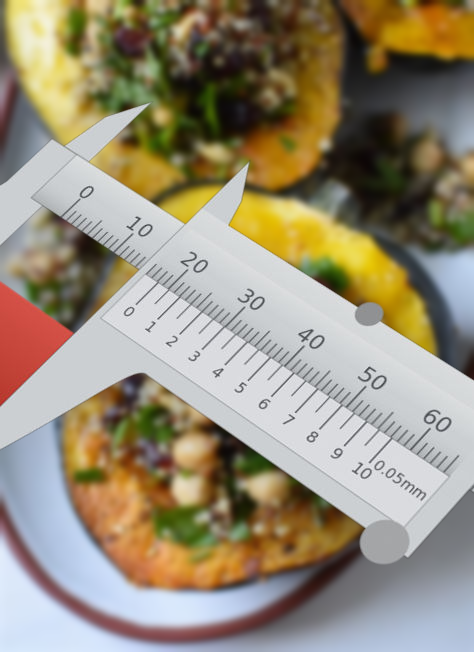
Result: 18.2
